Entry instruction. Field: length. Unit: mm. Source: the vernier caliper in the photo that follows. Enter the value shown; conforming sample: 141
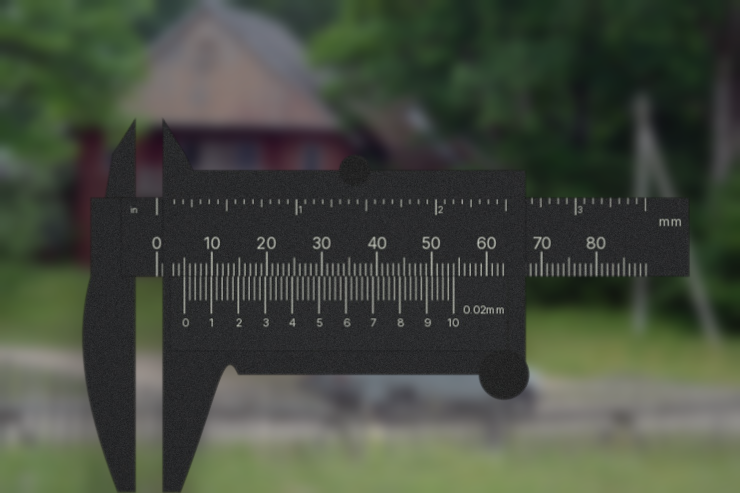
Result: 5.0
